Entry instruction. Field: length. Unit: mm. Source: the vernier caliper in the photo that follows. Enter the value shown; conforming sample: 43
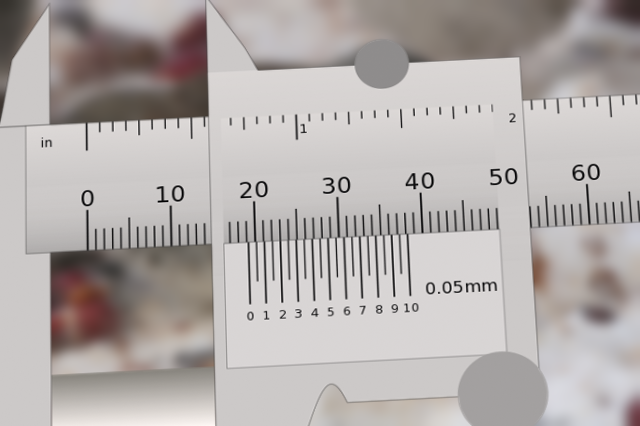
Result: 19.2
